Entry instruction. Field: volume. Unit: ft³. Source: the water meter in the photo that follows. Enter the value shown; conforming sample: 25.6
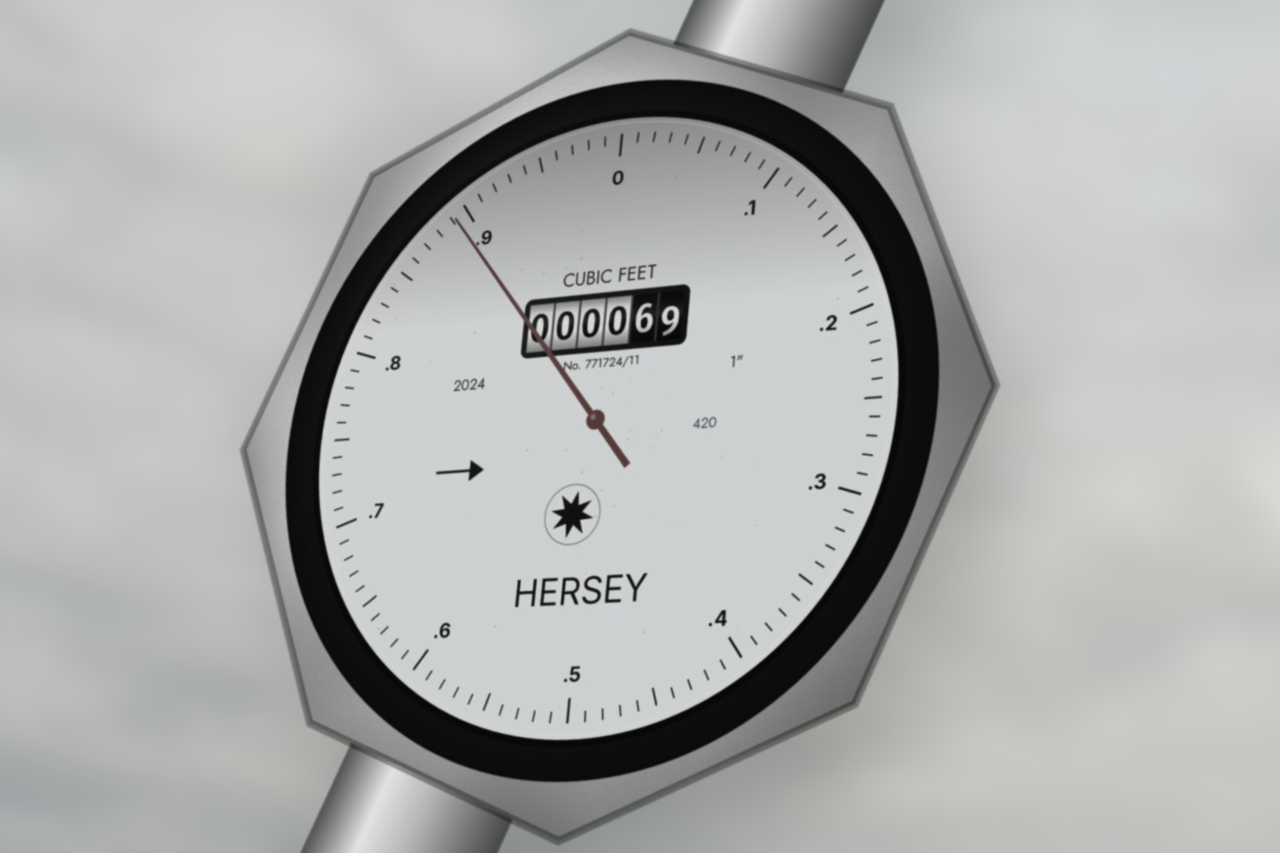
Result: 68.89
